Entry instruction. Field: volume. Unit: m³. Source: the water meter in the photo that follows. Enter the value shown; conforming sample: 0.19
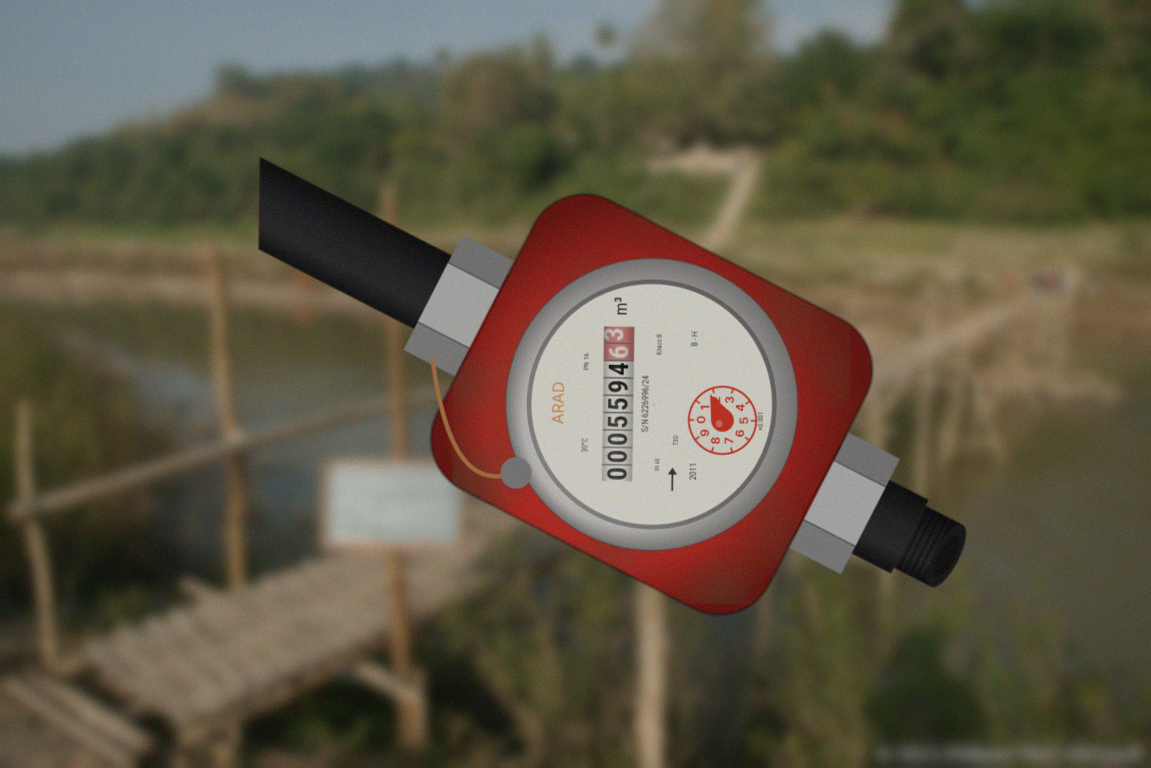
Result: 5594.631
